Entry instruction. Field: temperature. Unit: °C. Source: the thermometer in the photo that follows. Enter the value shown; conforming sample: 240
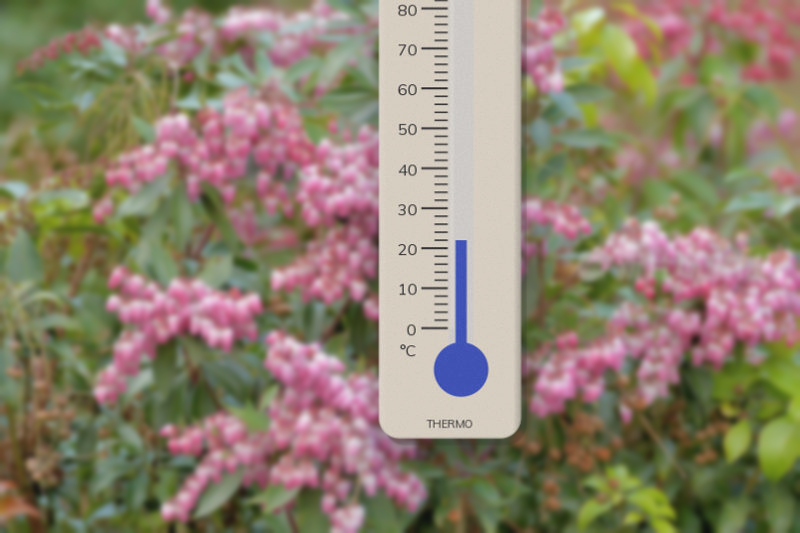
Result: 22
